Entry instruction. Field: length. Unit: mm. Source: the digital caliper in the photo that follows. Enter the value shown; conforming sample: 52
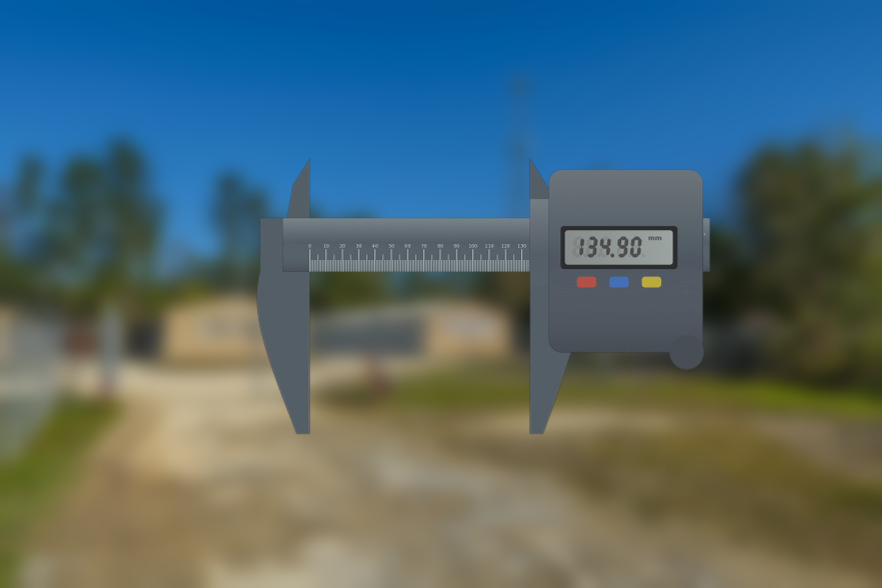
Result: 134.90
